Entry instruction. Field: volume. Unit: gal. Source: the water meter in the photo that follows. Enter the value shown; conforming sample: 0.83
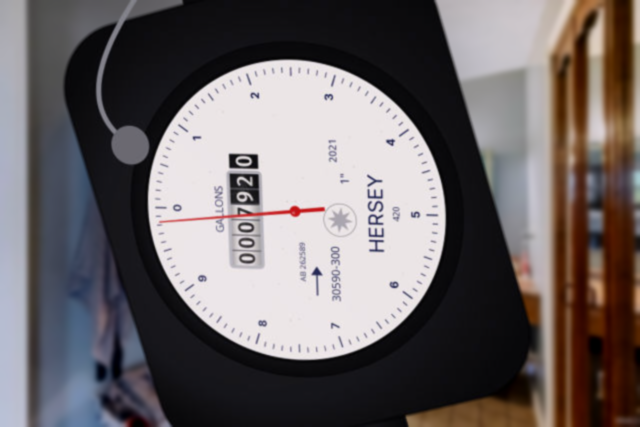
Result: 7919.8
